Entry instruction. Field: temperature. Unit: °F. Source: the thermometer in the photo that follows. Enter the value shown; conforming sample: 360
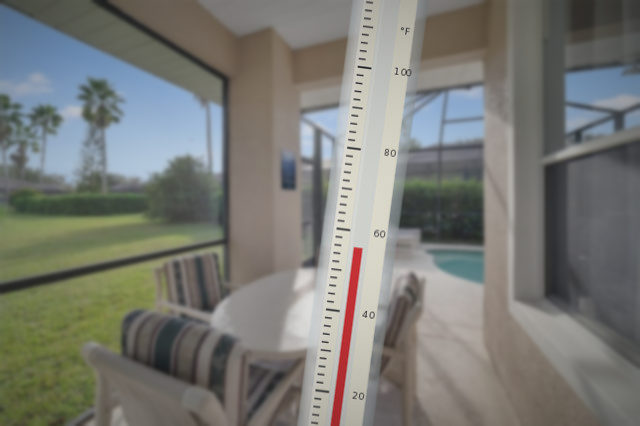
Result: 56
